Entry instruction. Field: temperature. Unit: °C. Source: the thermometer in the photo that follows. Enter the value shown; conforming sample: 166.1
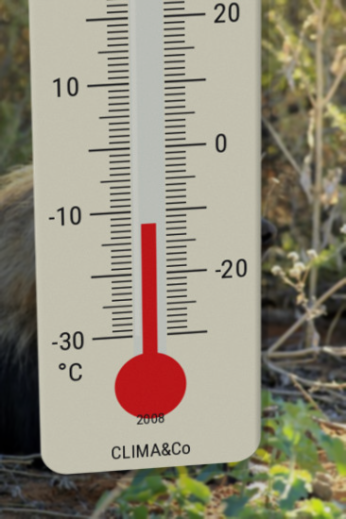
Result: -12
